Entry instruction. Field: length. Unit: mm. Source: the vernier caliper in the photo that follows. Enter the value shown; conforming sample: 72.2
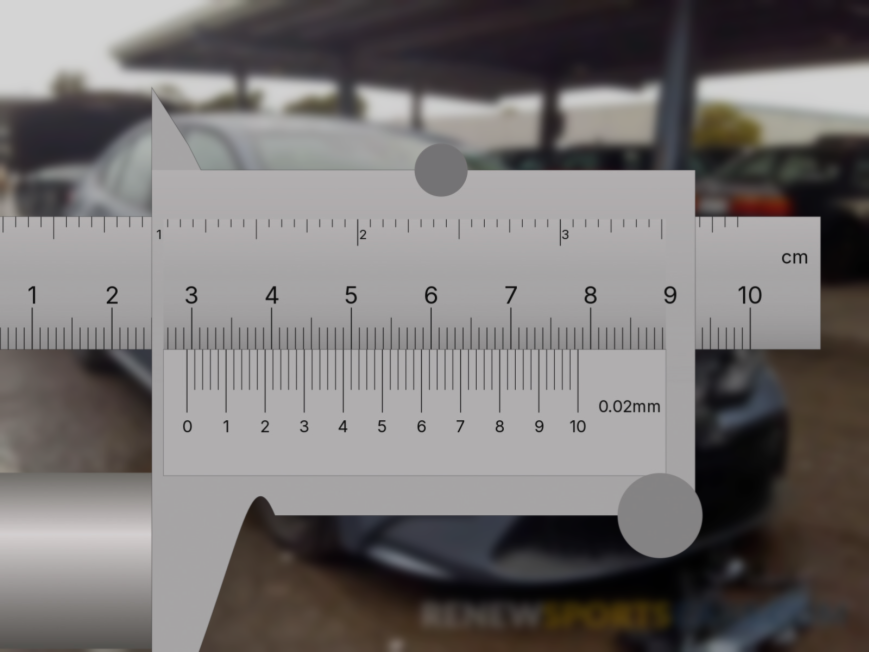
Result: 29.4
